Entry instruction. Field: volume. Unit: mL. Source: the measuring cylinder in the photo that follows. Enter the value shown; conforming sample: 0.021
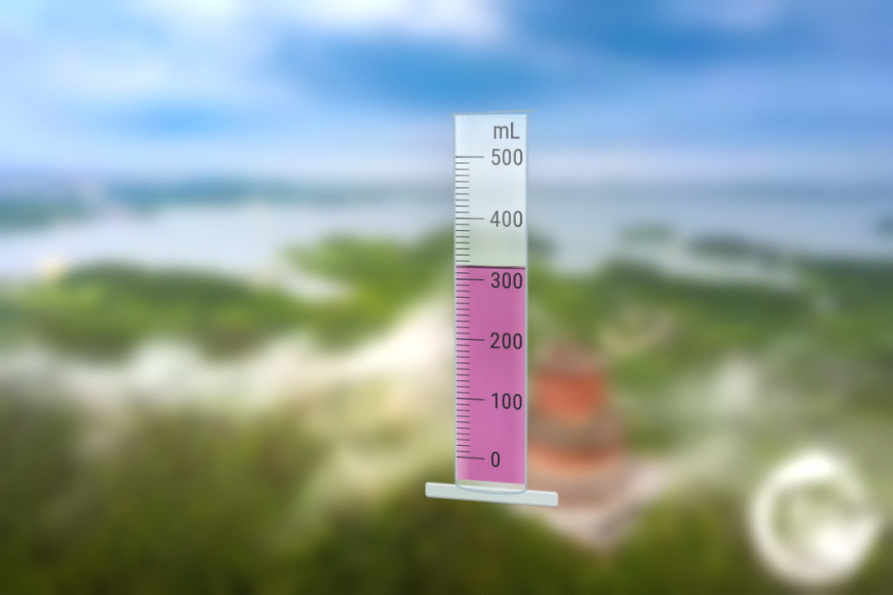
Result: 320
